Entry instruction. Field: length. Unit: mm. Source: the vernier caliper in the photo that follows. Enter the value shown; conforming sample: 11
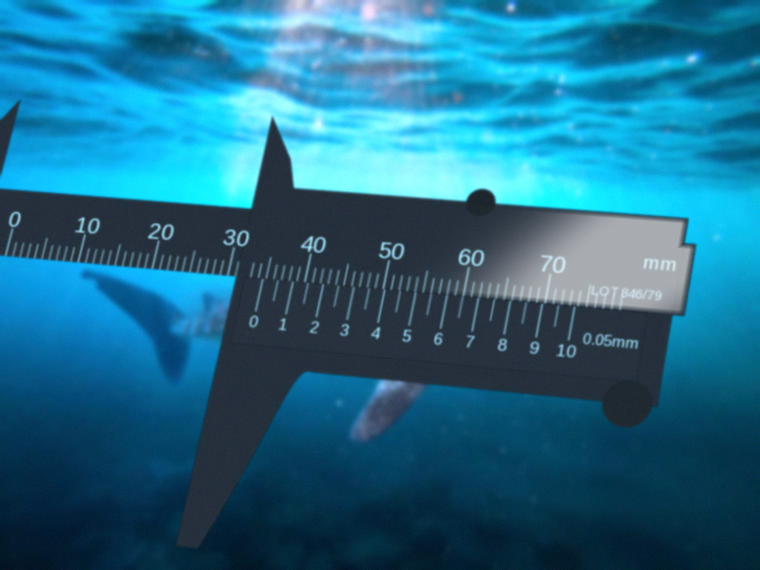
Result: 34.6
